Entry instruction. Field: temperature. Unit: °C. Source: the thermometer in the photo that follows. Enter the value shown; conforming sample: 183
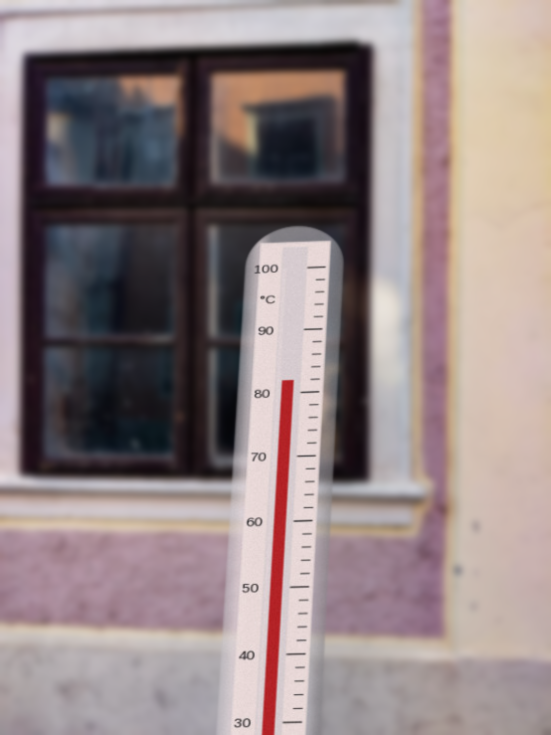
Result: 82
